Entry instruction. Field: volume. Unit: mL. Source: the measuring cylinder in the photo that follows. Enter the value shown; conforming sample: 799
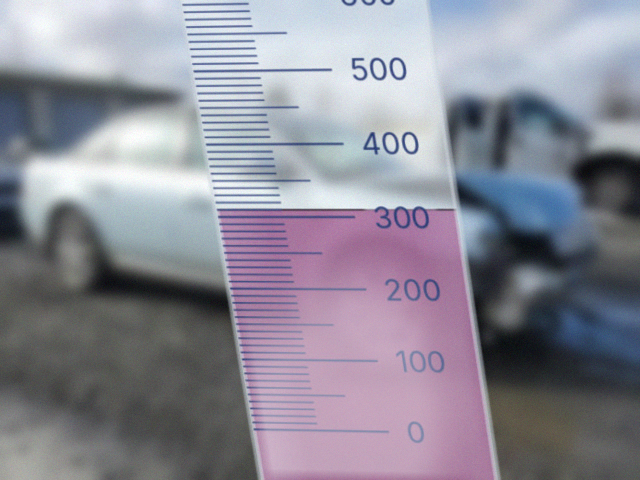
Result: 310
